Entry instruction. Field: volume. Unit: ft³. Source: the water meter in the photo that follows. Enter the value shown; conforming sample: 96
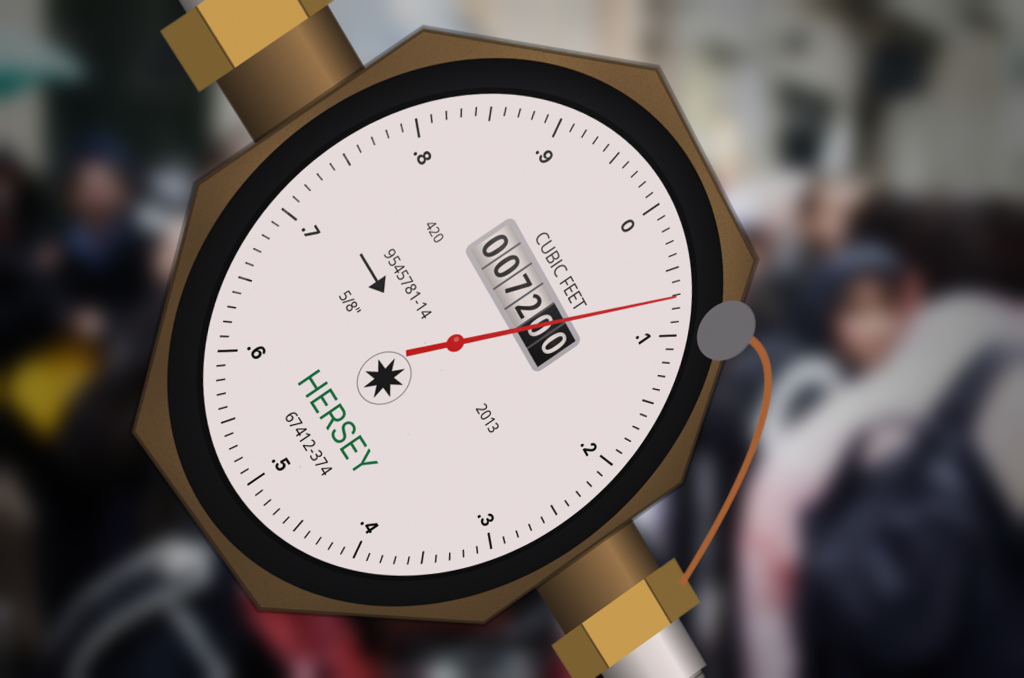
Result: 7200.07
